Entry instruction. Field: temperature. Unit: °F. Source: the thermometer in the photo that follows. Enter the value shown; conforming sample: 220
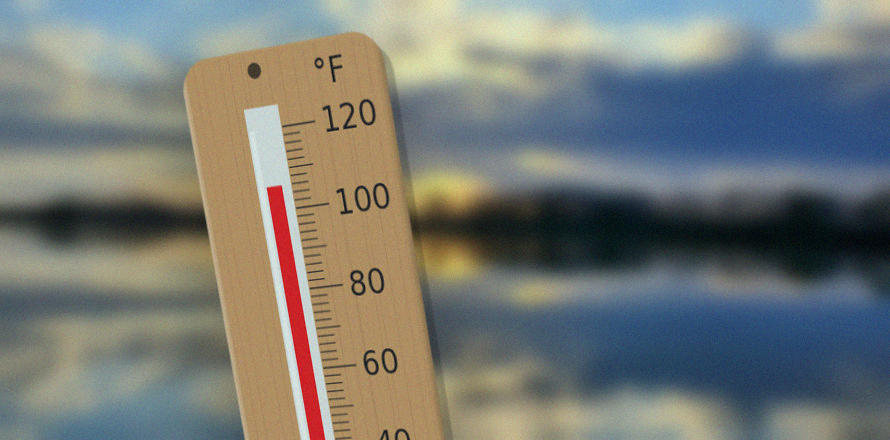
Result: 106
